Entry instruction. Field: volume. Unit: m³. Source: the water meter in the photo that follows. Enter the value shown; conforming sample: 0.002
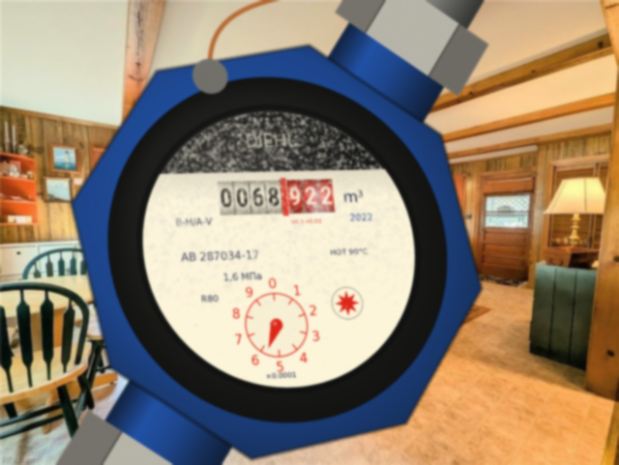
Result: 68.9225
